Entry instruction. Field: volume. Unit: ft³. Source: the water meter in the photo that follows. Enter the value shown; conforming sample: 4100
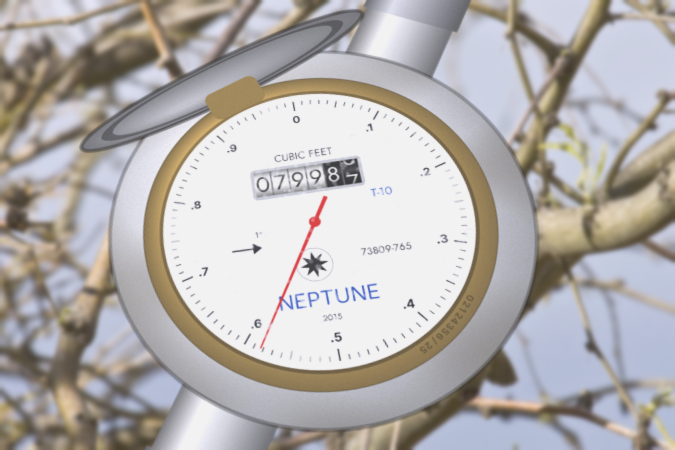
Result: 79986.58
